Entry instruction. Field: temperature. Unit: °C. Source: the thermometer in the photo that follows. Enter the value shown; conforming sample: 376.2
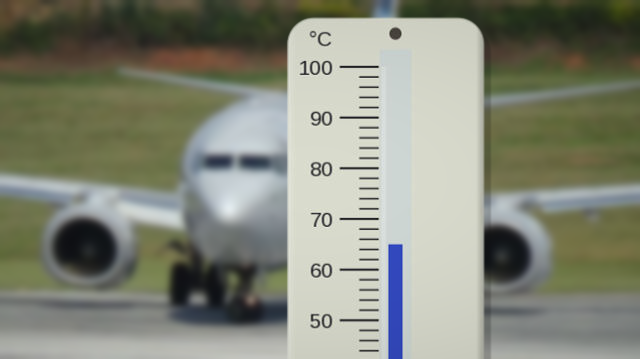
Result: 65
